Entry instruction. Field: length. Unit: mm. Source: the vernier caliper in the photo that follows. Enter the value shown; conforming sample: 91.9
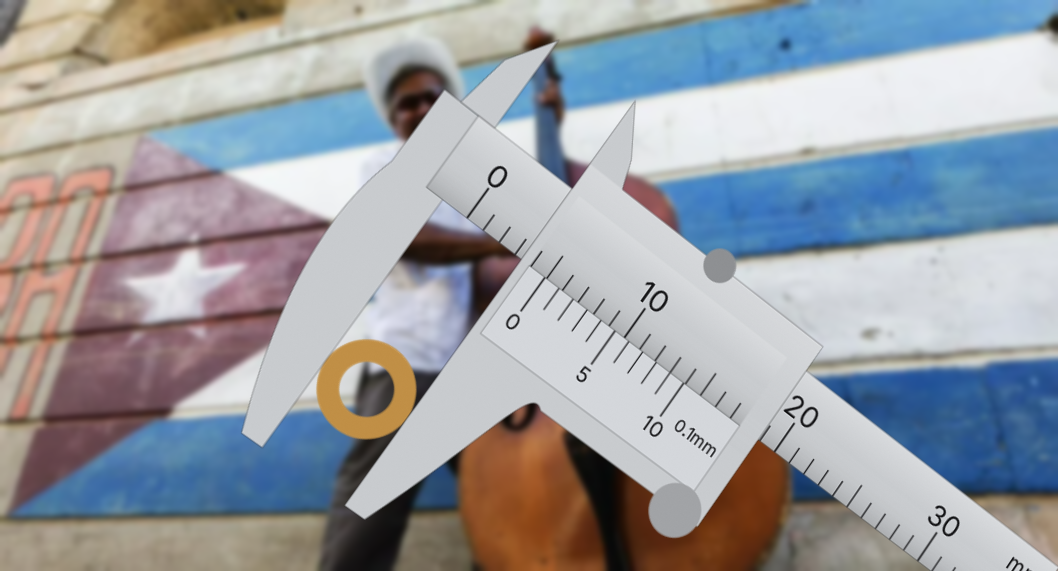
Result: 4.9
